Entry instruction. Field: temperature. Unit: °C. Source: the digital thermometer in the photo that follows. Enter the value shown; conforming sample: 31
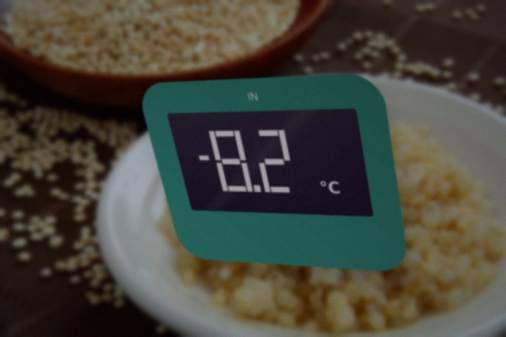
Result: -8.2
